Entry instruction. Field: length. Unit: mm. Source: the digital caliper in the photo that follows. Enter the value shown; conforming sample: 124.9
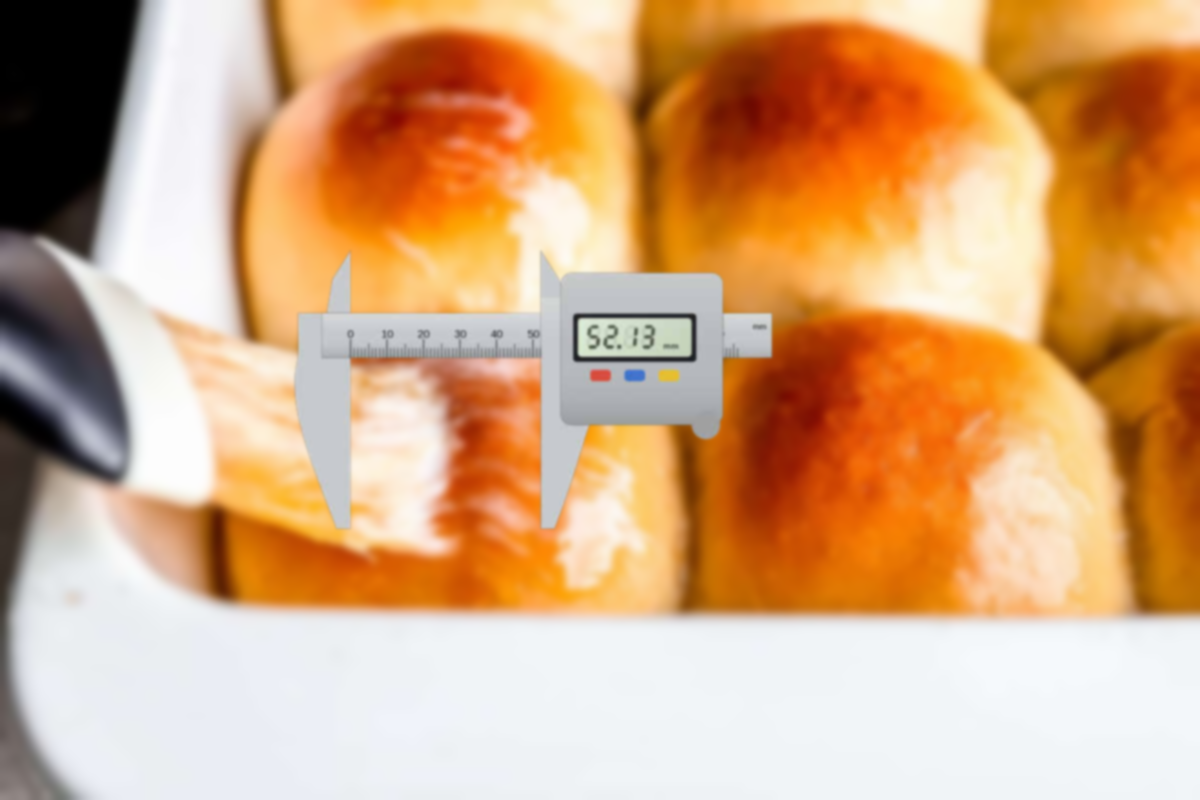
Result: 52.13
